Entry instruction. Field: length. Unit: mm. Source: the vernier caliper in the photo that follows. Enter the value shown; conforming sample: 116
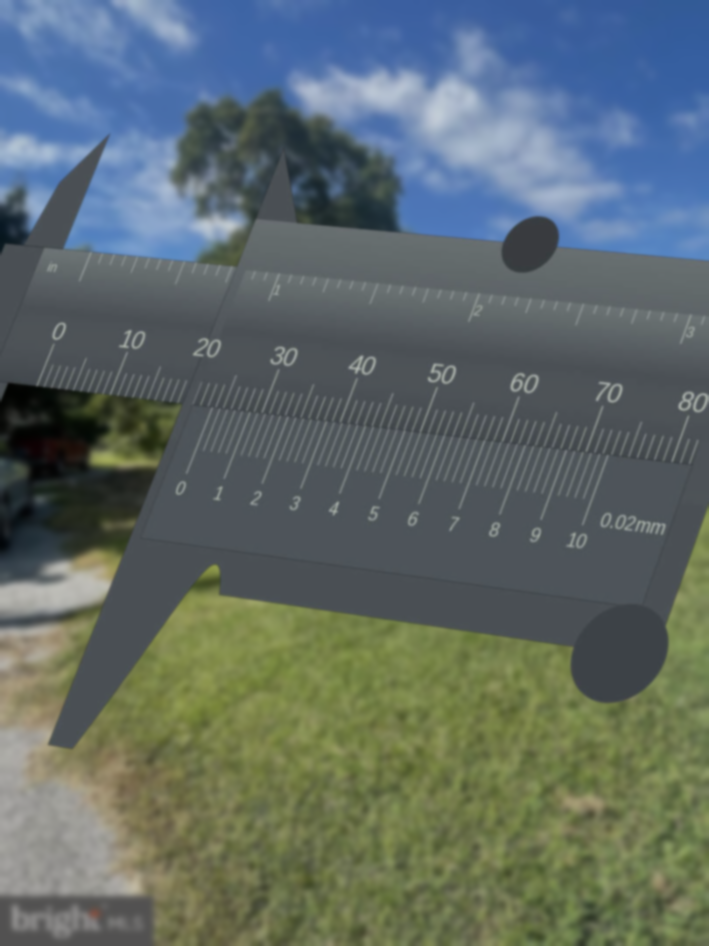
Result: 23.6
